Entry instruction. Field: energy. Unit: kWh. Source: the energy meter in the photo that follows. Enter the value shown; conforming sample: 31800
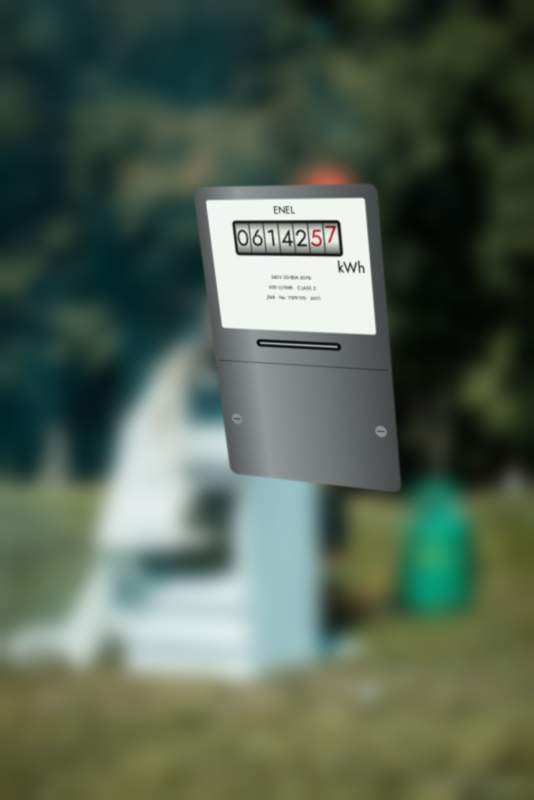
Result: 6142.57
